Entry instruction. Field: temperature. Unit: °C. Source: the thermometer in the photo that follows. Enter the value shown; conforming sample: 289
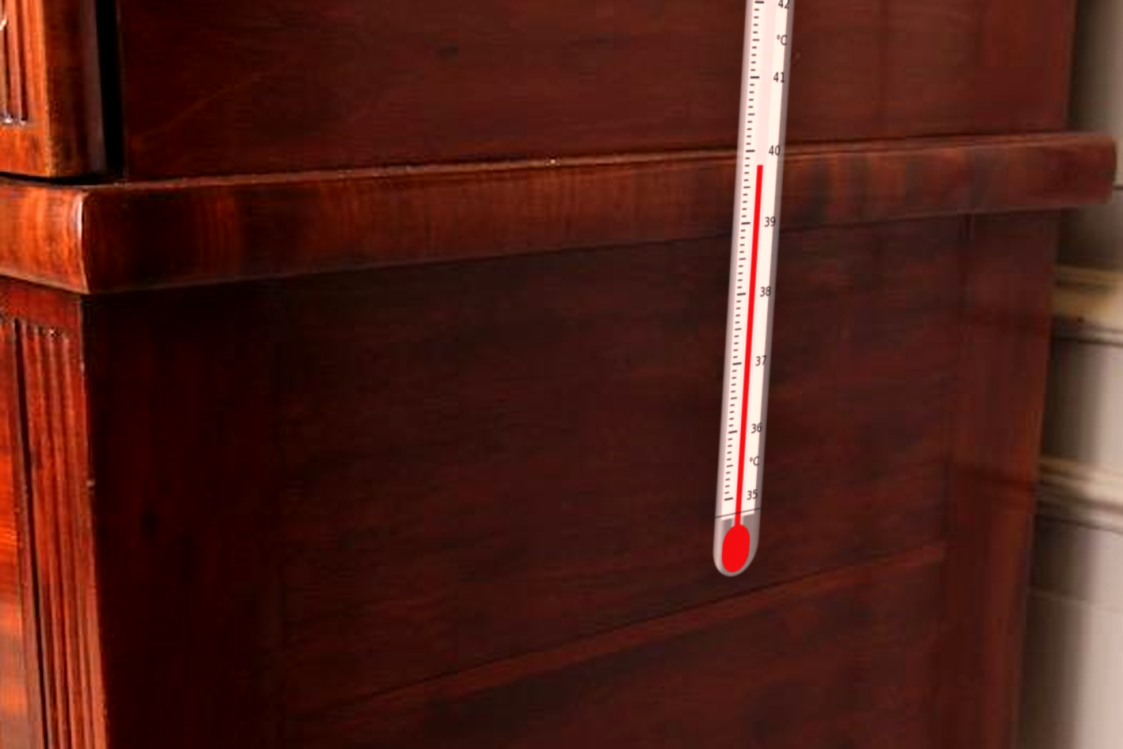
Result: 39.8
